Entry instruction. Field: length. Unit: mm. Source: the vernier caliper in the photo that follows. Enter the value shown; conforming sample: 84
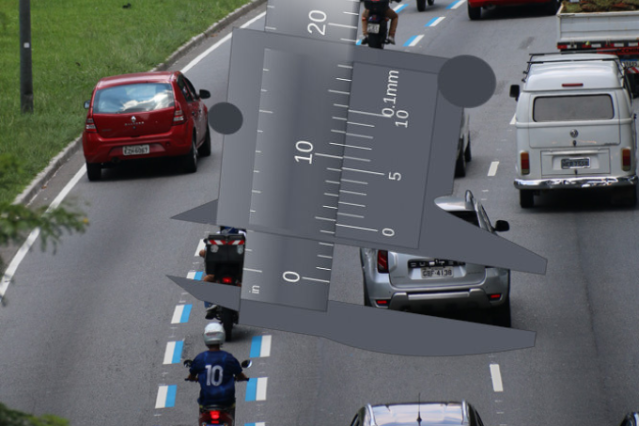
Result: 4.7
